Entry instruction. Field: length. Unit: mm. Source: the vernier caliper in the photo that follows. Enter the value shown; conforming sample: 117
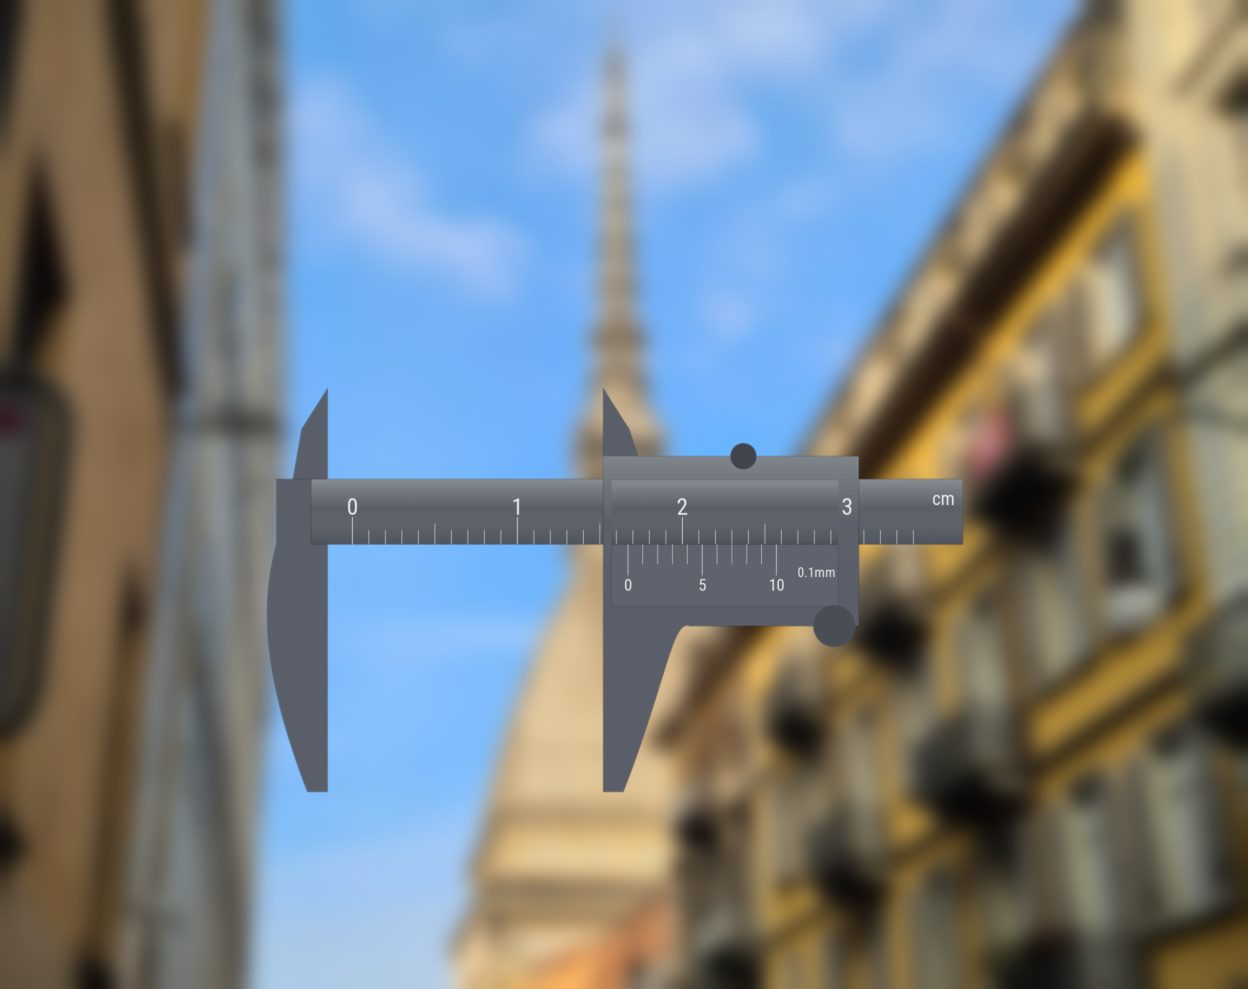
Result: 16.7
